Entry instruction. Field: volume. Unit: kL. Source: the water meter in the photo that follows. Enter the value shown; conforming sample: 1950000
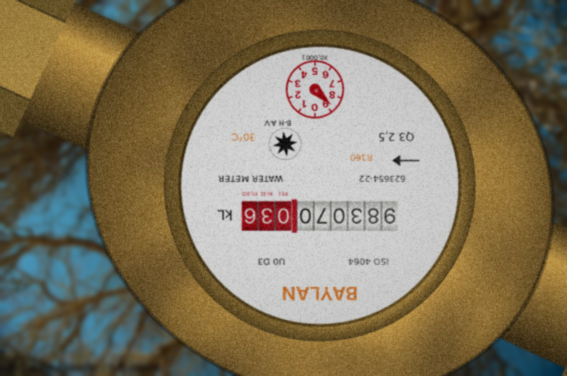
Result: 983070.0368
